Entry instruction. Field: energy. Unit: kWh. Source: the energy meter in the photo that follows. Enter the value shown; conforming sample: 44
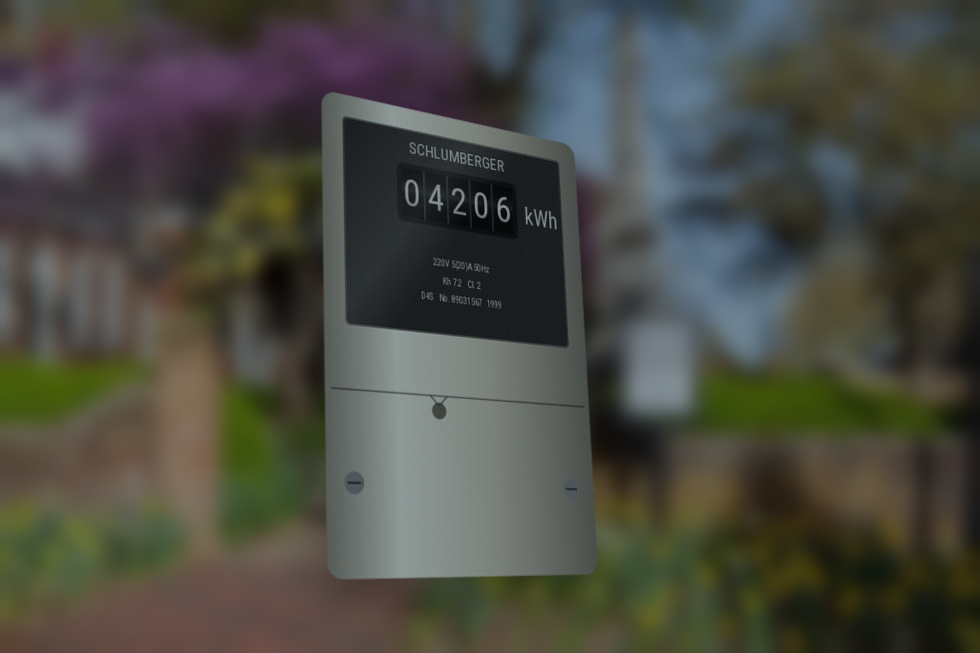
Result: 4206
